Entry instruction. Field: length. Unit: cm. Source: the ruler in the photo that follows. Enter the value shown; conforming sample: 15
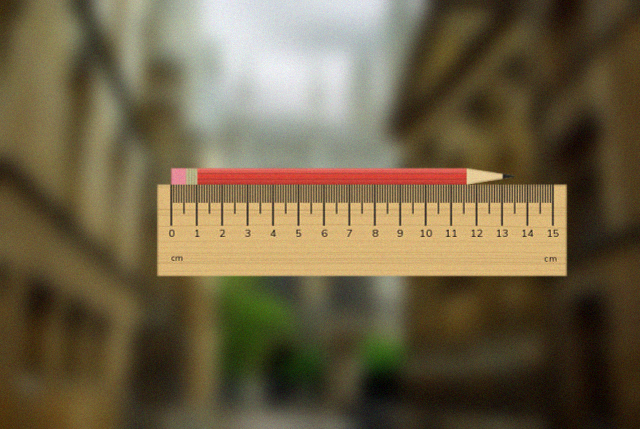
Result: 13.5
